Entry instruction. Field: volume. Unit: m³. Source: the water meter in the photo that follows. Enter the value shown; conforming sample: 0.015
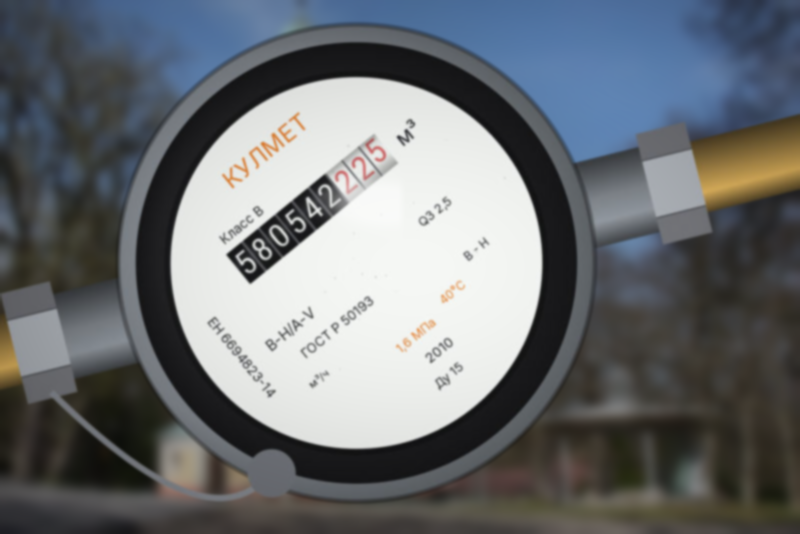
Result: 580542.225
